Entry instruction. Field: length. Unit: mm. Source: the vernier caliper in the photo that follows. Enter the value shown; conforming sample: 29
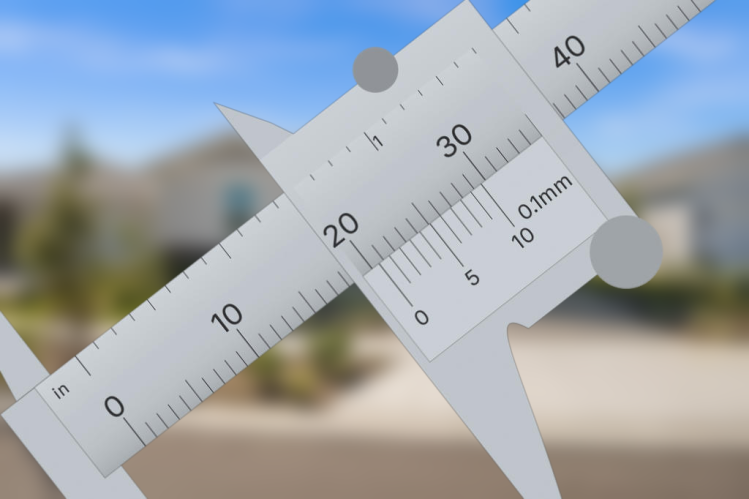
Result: 20.6
